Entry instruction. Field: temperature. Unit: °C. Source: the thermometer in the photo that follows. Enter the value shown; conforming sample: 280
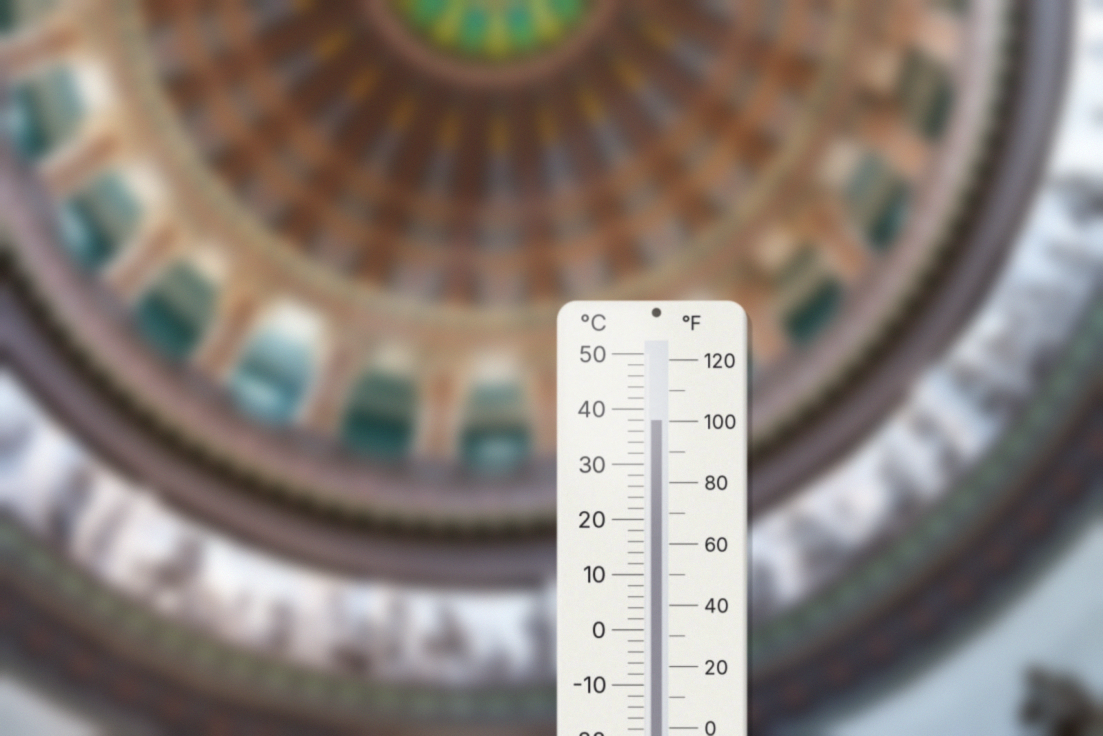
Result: 38
